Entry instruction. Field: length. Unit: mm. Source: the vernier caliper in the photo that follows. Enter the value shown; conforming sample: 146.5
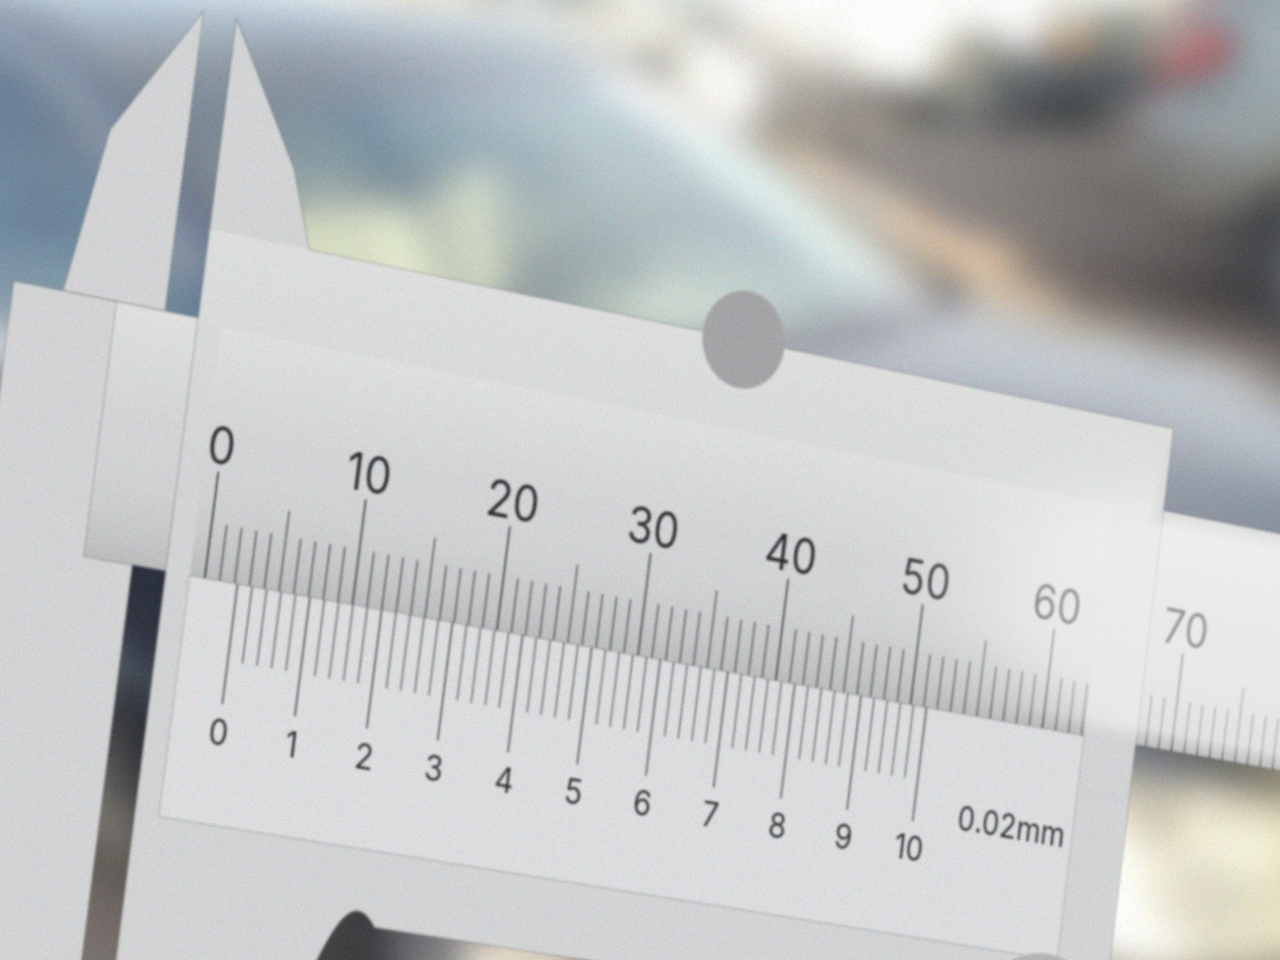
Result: 2.2
